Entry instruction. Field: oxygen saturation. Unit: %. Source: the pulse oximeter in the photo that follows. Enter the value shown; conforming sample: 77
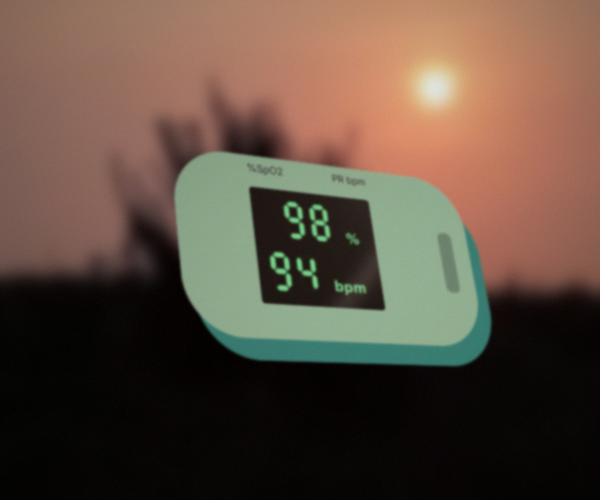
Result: 98
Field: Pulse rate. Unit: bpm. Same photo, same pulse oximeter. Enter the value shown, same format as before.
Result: 94
